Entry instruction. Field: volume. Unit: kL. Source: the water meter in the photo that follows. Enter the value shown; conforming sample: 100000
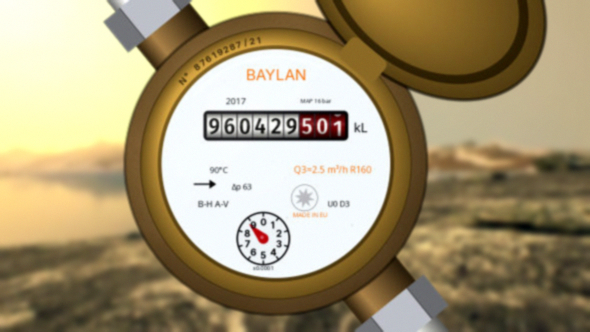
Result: 960429.5008
